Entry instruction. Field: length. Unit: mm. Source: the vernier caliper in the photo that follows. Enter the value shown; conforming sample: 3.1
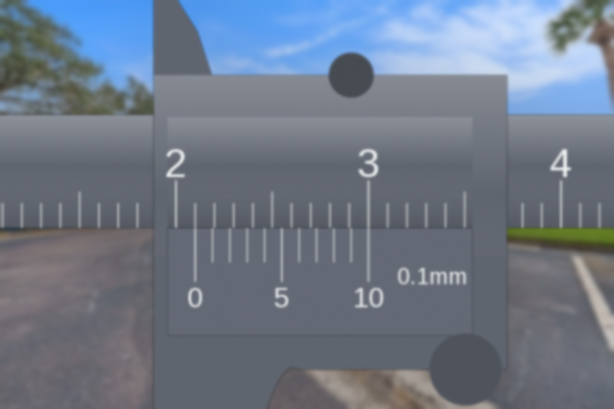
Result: 21.0
